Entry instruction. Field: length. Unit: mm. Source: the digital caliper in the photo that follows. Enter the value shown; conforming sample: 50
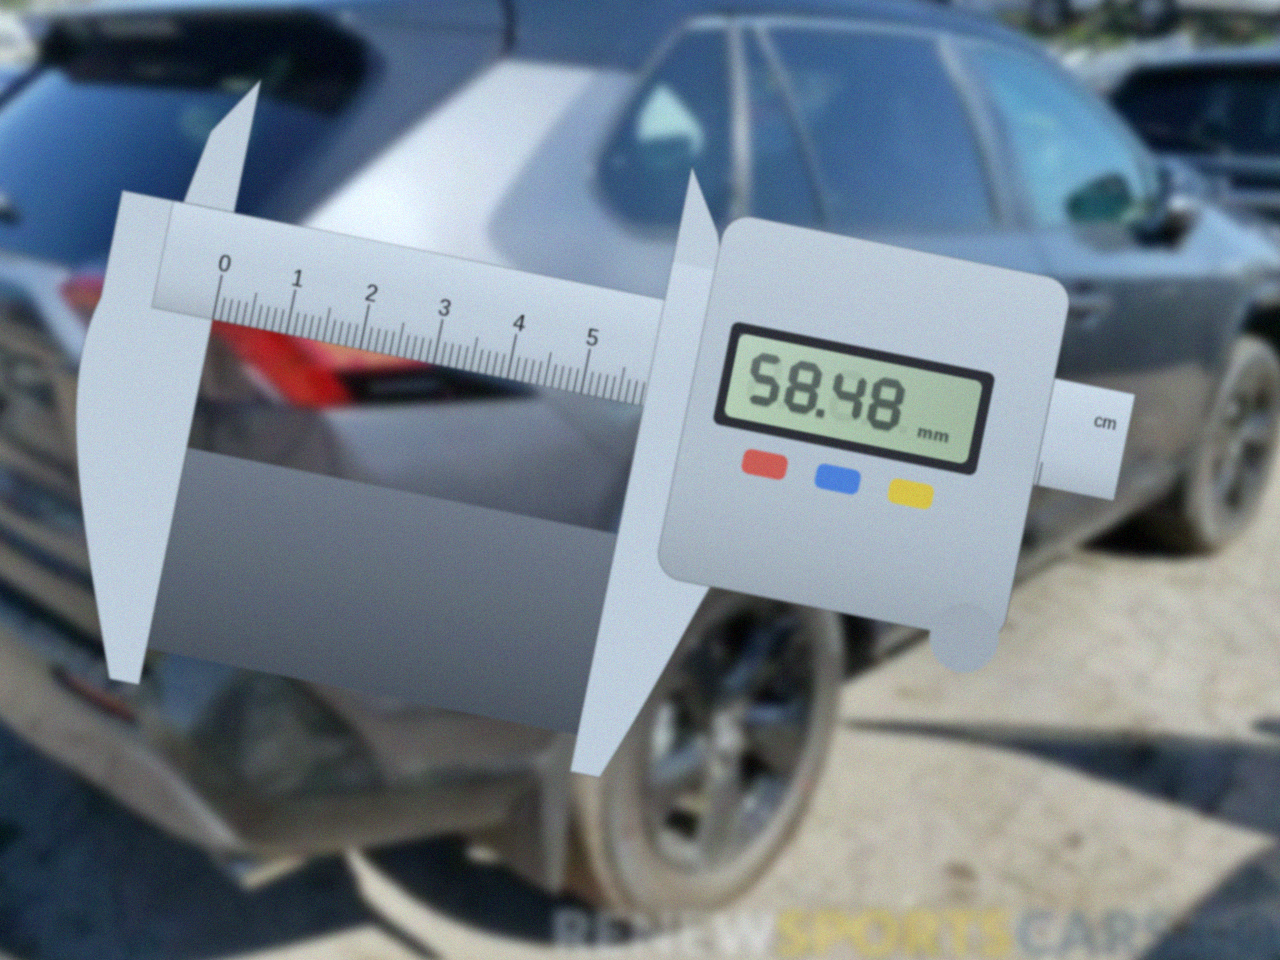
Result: 58.48
